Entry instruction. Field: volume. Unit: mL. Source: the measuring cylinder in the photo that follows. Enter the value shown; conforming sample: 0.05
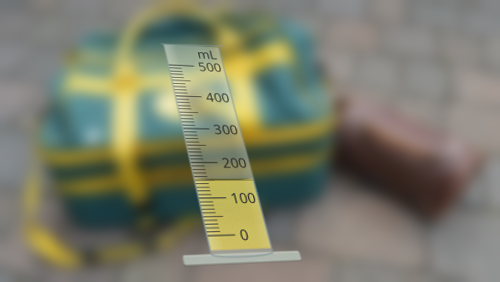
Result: 150
